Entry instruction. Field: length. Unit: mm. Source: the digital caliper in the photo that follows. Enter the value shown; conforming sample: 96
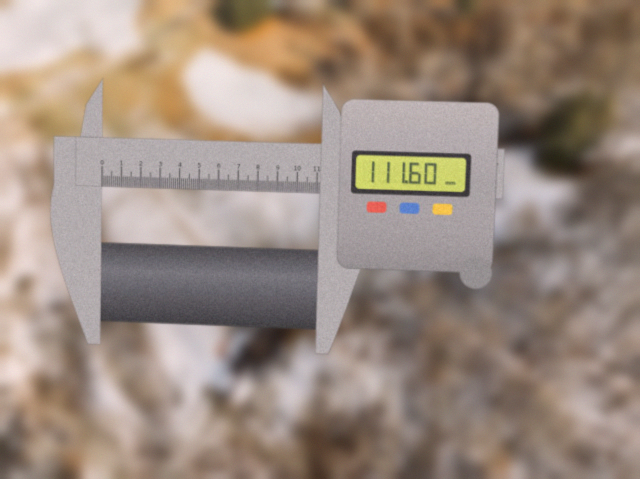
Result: 111.60
